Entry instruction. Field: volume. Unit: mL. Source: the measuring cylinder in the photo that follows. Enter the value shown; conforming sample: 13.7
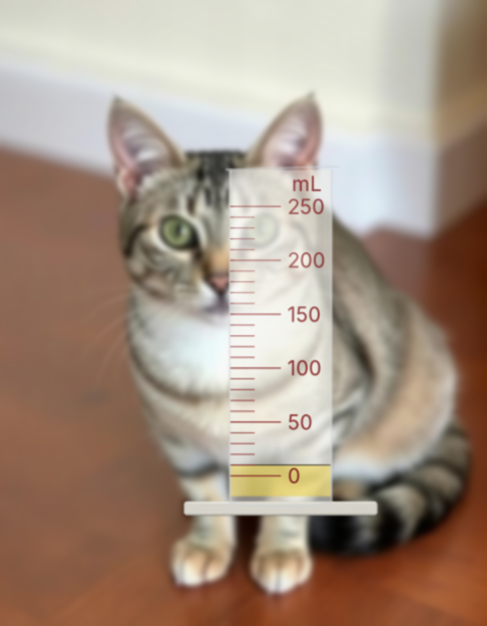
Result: 10
